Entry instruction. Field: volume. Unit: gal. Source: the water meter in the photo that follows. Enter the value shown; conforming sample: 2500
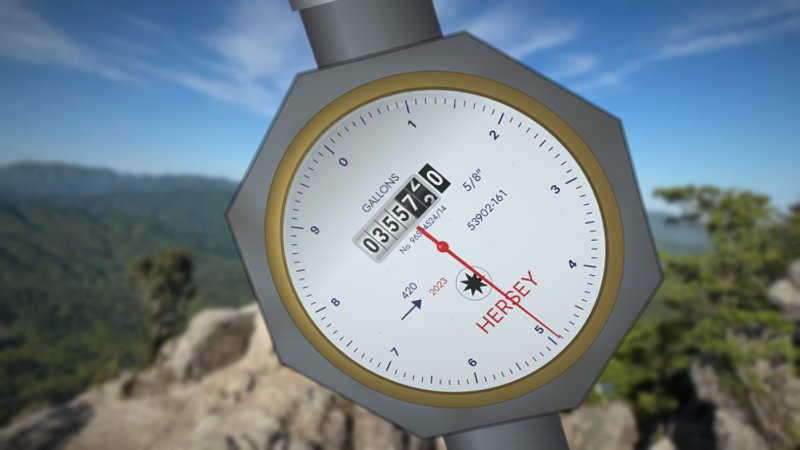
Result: 355724.9
